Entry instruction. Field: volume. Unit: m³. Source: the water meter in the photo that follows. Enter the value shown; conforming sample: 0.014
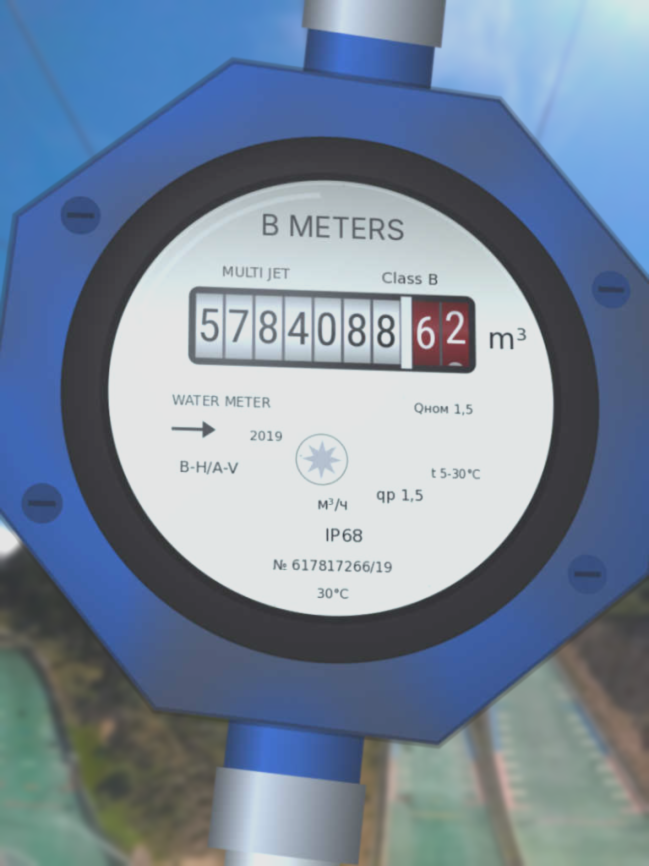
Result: 5784088.62
